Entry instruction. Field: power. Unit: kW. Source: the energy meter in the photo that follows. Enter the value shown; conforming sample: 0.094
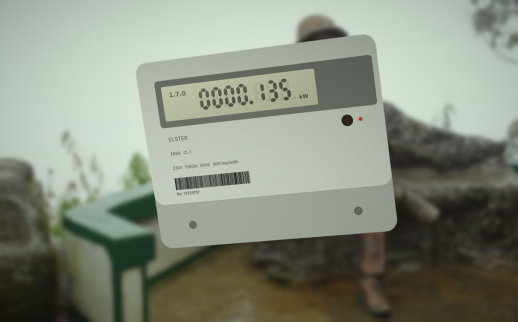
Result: 0.135
